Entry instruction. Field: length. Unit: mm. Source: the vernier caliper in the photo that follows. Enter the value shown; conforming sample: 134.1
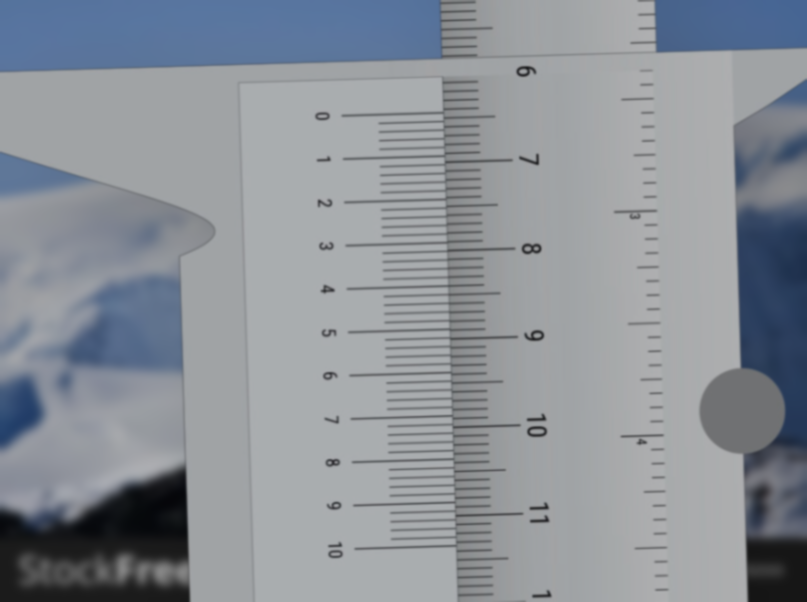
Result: 64.4
